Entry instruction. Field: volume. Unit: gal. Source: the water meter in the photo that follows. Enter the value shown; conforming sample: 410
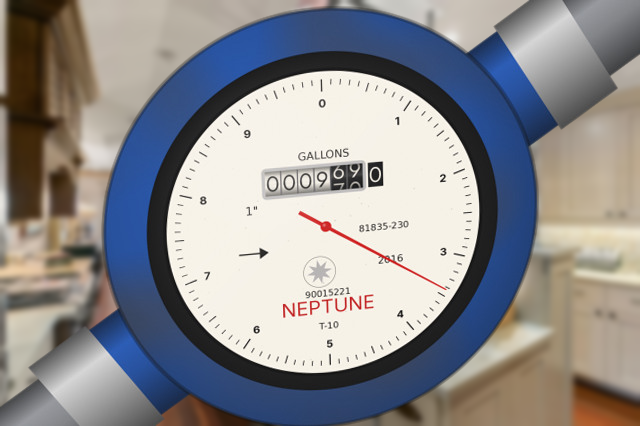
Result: 9693.4
